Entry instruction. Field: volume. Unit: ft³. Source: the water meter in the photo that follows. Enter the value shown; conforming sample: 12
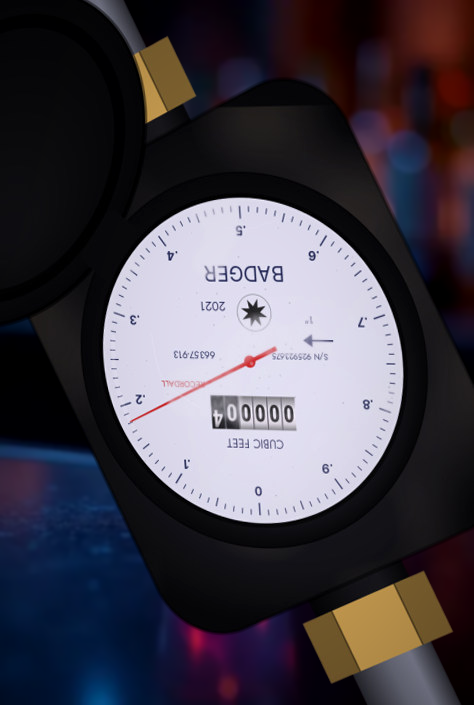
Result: 4.18
